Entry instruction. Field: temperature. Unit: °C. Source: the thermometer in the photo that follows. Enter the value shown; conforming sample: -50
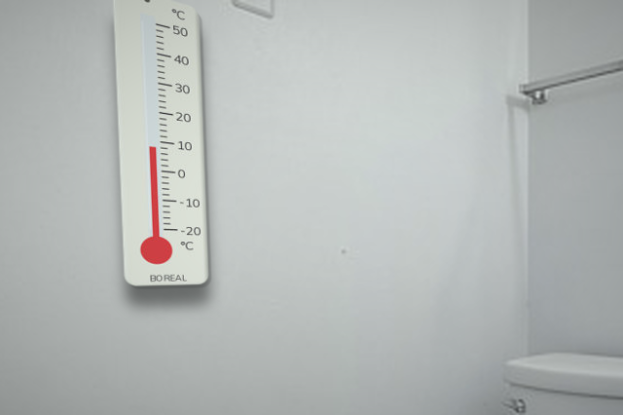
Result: 8
